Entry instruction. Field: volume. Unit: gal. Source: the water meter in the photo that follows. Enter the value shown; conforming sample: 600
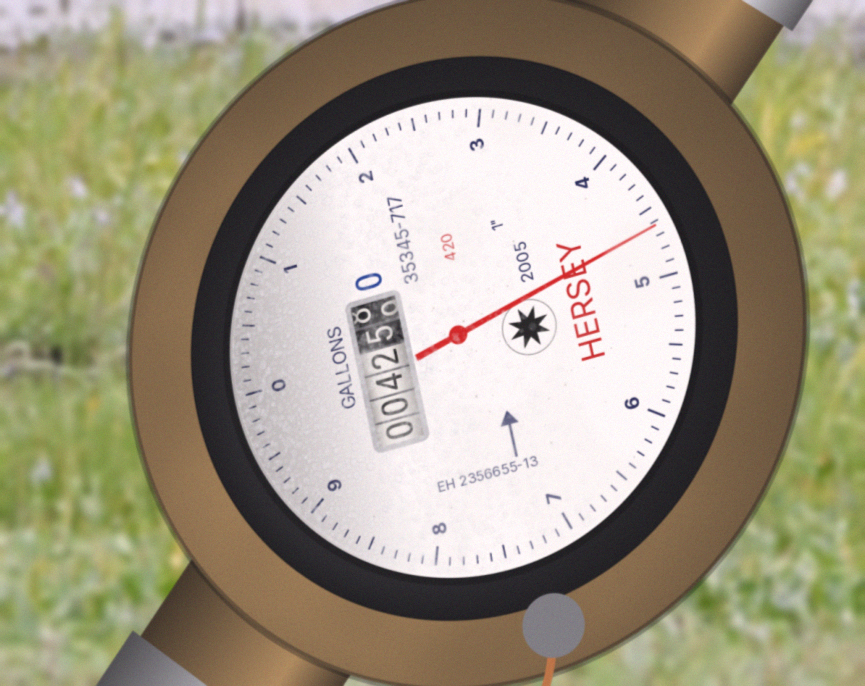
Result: 42584.6
